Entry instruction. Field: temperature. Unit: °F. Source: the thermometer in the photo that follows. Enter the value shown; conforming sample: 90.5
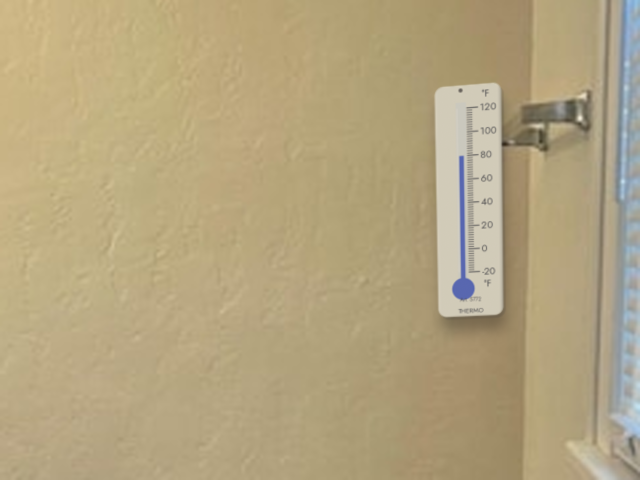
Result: 80
